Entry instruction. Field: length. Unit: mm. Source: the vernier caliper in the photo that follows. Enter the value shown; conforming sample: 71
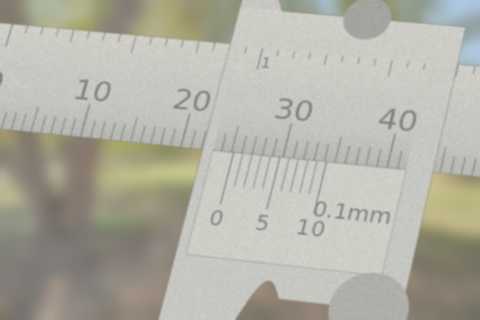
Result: 25.2
